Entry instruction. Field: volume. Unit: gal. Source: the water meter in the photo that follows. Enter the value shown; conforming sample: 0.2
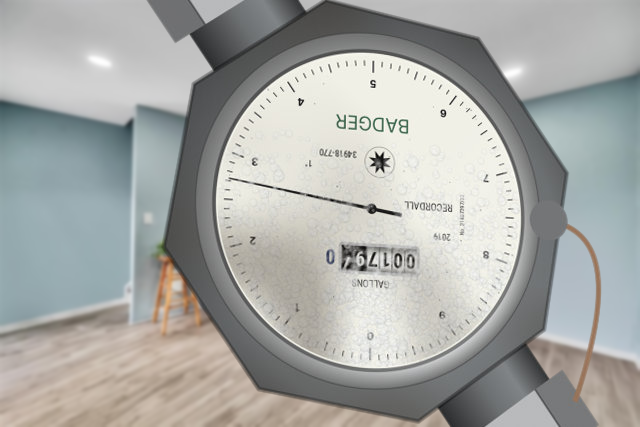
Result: 17972.7
